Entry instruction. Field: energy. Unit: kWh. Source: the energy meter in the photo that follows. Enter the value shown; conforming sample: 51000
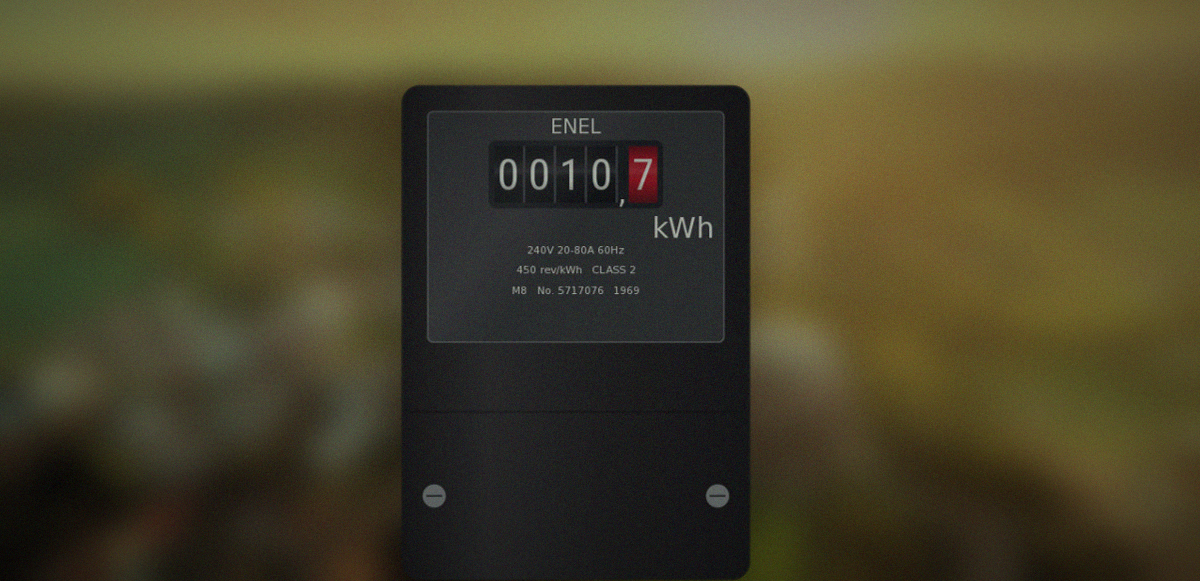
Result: 10.7
